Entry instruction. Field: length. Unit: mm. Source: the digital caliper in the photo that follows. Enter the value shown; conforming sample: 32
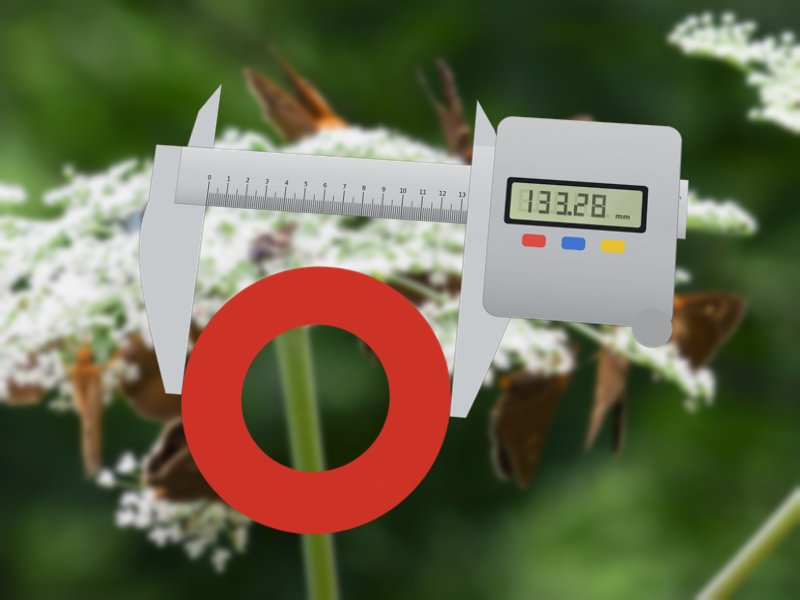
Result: 133.28
